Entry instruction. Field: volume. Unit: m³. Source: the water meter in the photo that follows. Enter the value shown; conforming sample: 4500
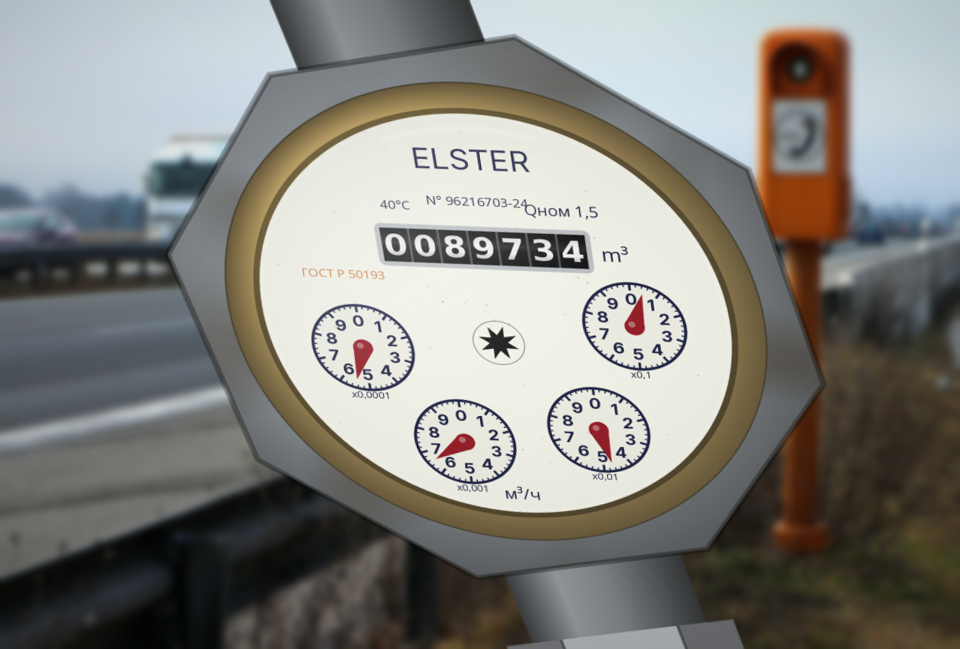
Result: 89734.0465
